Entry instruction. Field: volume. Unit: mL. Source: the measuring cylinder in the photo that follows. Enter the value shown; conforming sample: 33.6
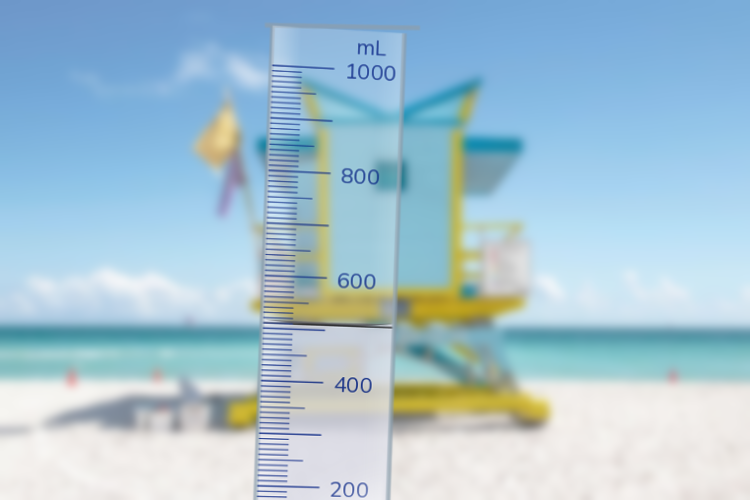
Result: 510
